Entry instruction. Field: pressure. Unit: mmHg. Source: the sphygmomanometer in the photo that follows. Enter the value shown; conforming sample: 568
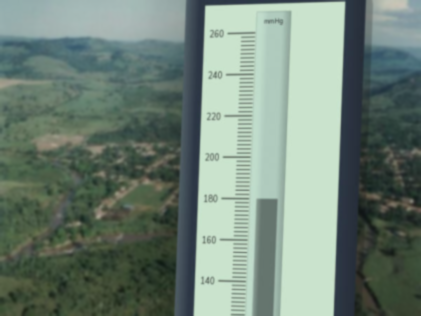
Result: 180
